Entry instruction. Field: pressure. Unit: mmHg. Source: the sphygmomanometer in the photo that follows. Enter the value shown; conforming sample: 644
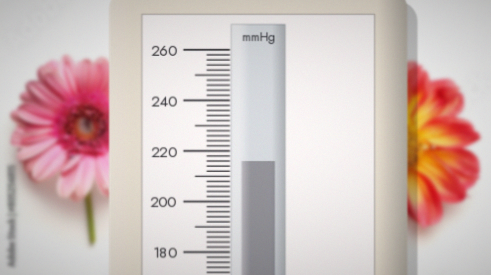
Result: 216
